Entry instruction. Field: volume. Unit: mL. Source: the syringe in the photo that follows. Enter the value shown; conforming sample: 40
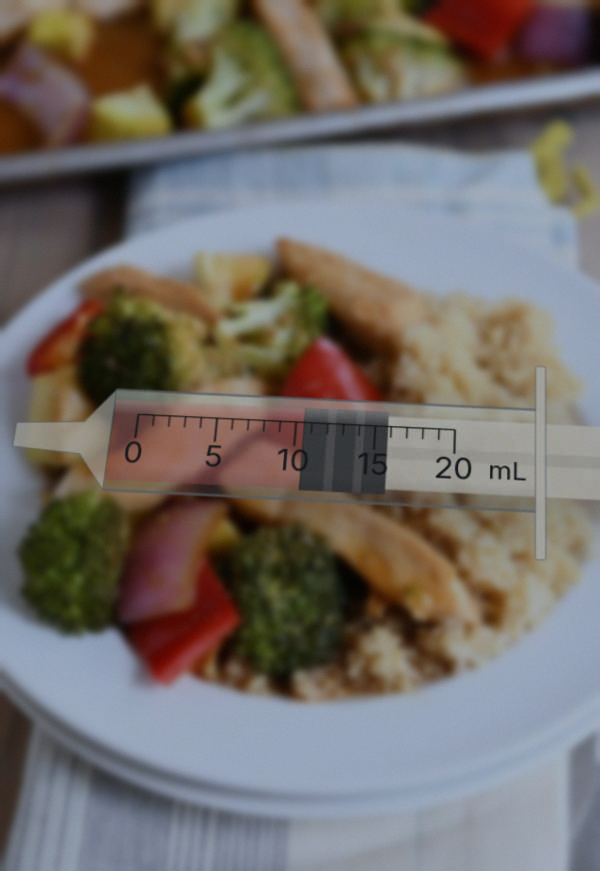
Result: 10.5
